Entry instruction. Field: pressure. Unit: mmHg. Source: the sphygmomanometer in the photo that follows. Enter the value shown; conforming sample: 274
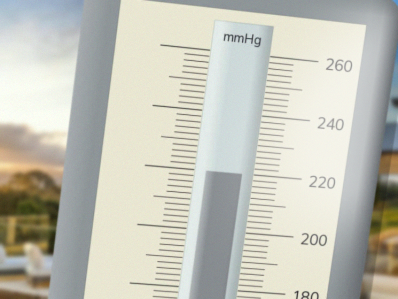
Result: 220
